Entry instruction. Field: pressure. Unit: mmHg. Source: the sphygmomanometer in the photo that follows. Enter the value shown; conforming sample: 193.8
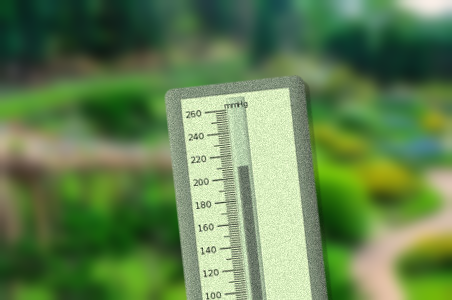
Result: 210
